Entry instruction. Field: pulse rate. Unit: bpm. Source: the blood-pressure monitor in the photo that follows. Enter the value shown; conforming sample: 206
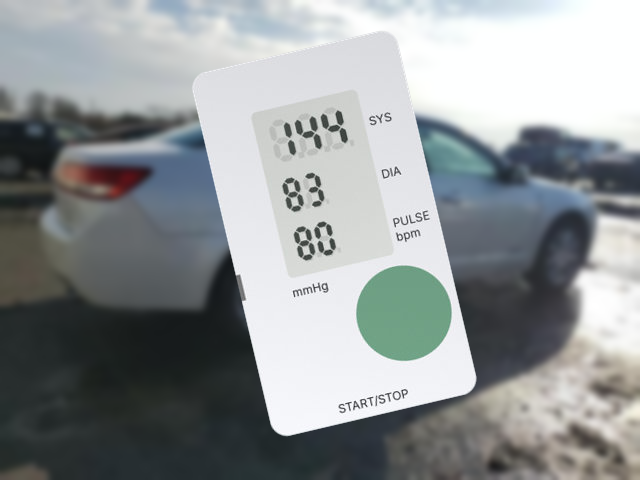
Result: 80
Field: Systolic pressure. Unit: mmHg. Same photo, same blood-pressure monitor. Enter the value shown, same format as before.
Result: 144
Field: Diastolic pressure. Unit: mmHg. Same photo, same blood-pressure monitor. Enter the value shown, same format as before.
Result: 83
